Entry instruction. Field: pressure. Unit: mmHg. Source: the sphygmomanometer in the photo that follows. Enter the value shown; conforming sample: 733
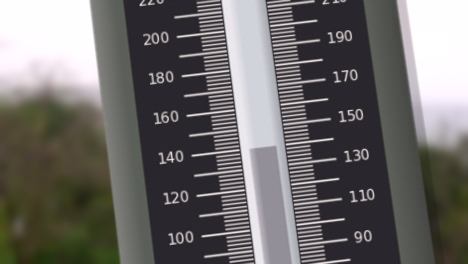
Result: 140
